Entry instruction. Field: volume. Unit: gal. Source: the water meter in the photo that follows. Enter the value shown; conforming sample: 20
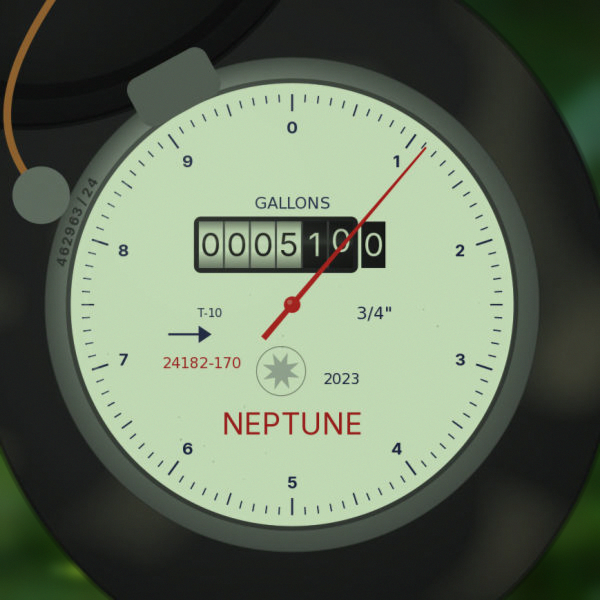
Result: 5101.1
